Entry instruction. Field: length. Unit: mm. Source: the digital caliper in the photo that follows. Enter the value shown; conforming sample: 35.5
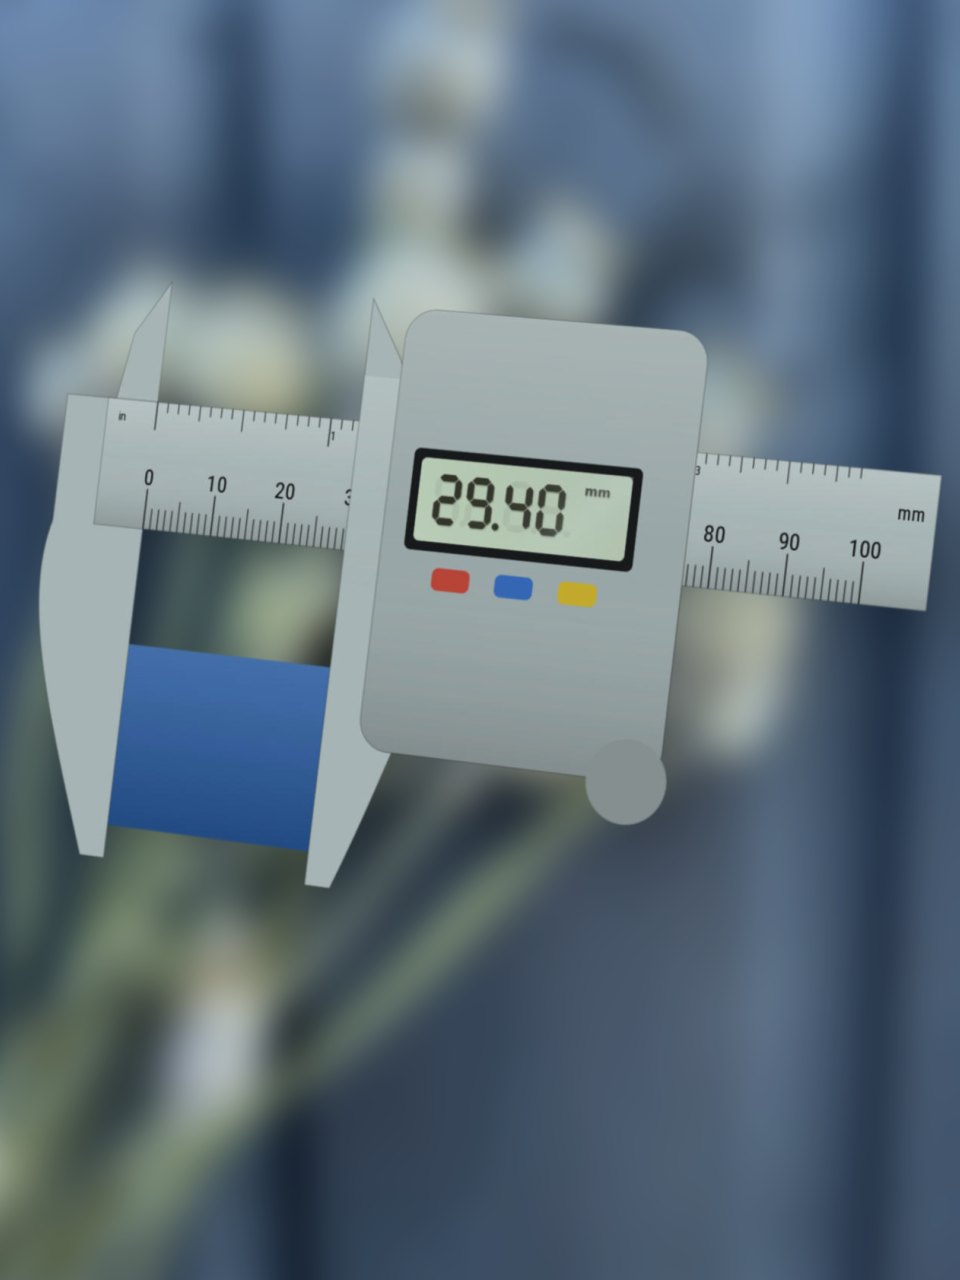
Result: 29.40
